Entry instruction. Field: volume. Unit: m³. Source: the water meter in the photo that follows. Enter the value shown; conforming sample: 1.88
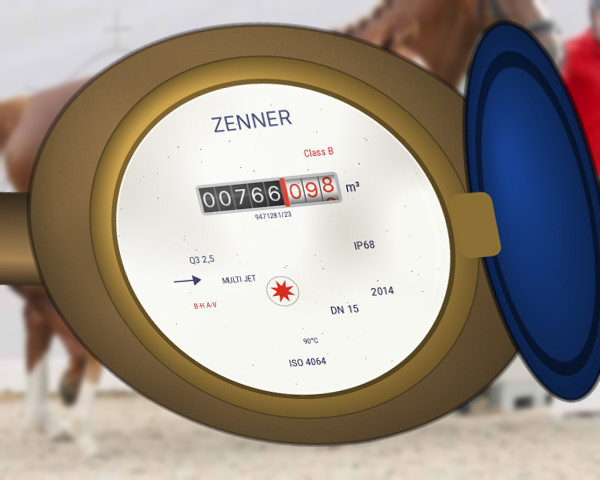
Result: 766.098
